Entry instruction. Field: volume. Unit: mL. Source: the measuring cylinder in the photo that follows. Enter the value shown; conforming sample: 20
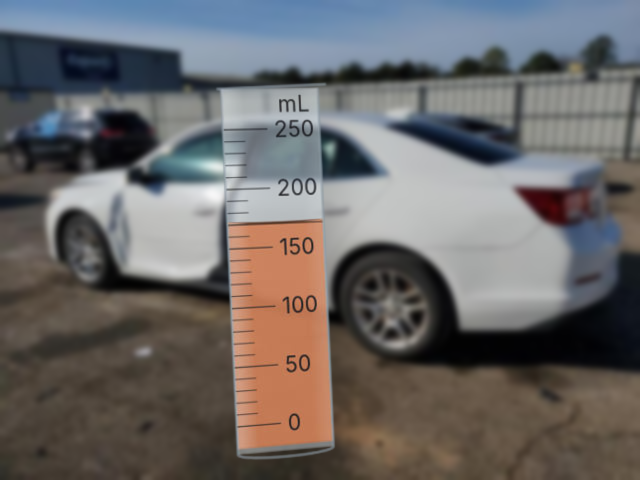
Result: 170
